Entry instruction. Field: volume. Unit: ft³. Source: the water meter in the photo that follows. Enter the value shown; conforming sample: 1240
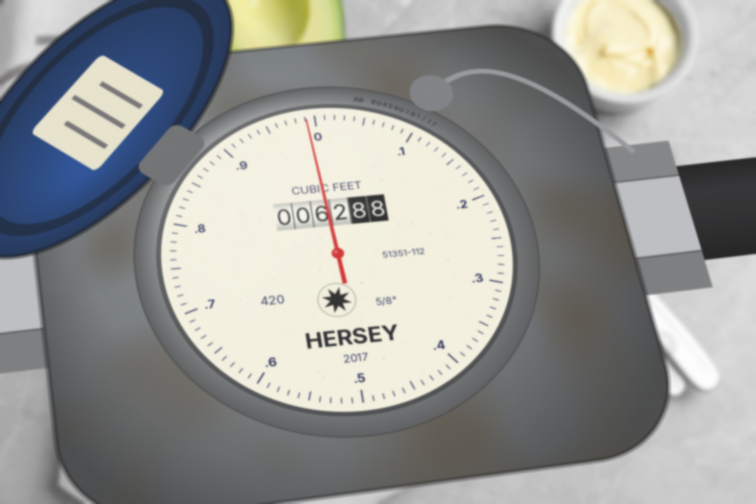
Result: 6287.99
